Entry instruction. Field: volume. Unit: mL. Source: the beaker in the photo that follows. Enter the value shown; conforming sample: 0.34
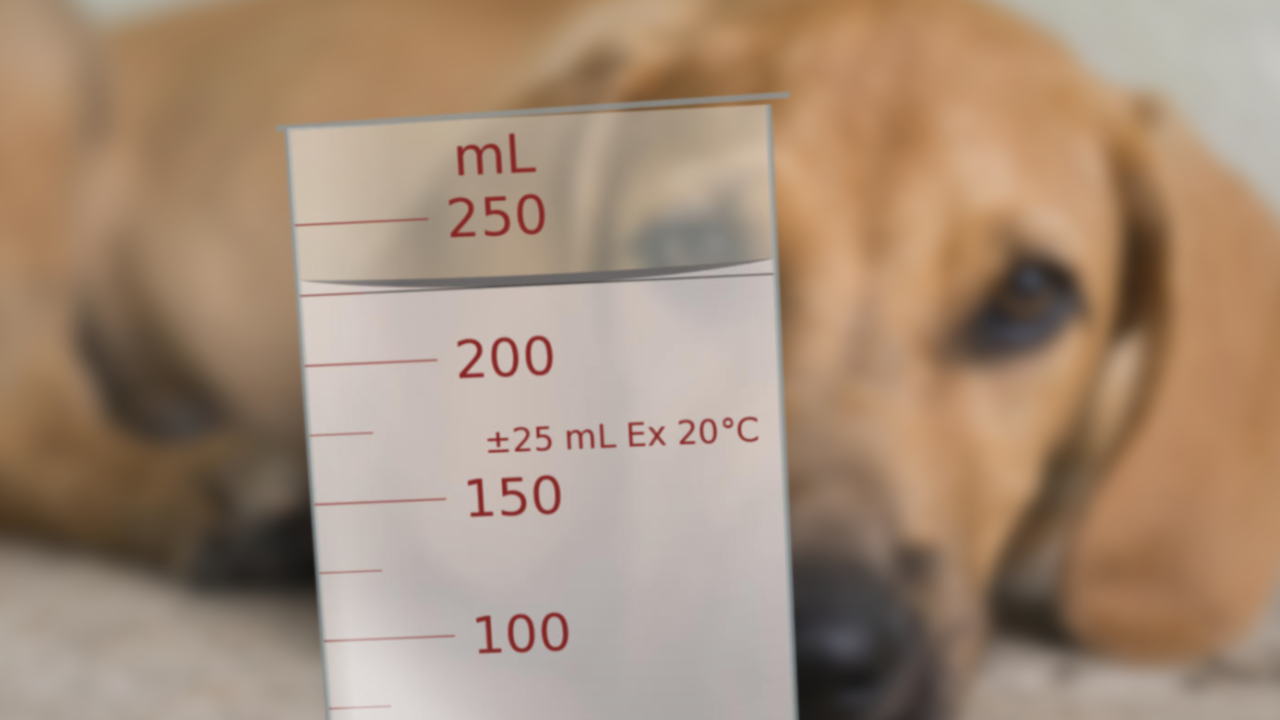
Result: 225
